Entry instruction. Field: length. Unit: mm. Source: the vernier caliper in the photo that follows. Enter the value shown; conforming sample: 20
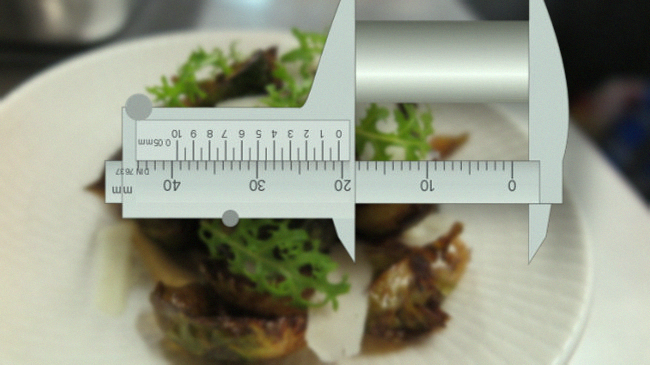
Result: 20.4
